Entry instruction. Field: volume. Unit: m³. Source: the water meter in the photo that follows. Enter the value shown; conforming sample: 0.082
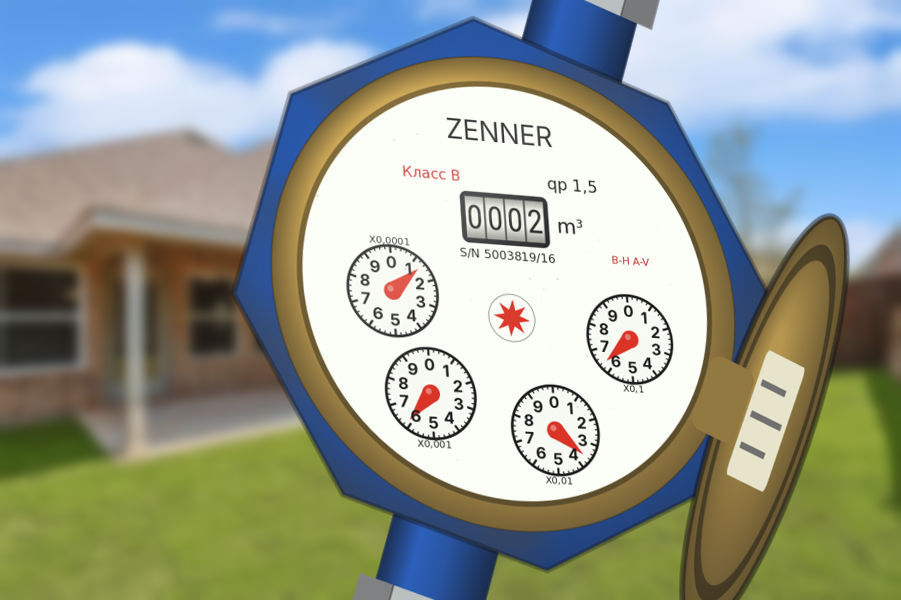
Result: 2.6361
